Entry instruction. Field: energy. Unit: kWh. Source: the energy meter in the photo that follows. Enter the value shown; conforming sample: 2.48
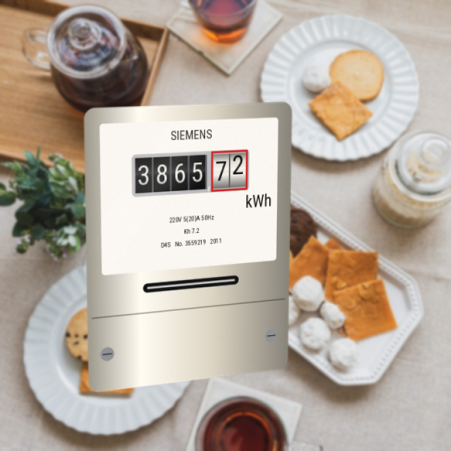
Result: 3865.72
